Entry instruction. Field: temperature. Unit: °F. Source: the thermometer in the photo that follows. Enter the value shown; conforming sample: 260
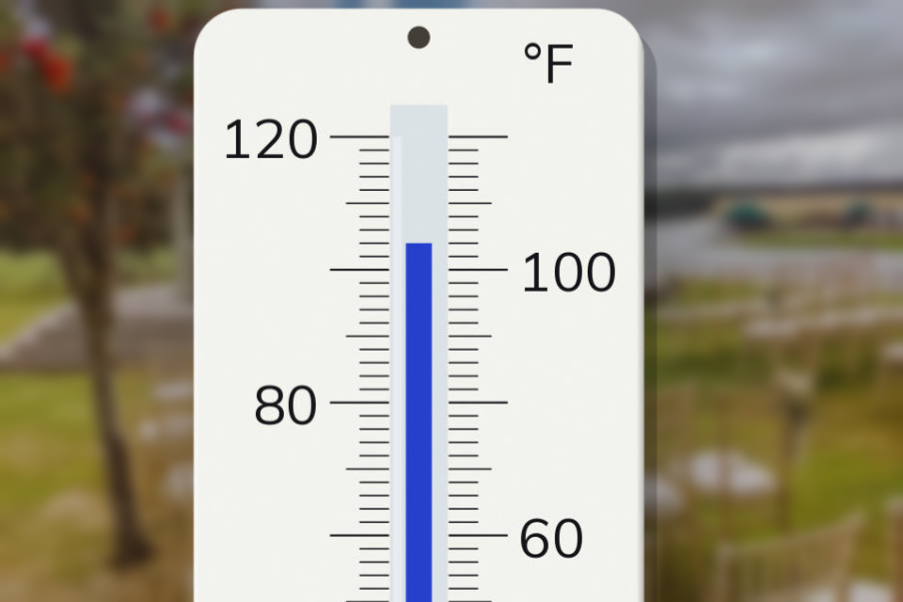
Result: 104
